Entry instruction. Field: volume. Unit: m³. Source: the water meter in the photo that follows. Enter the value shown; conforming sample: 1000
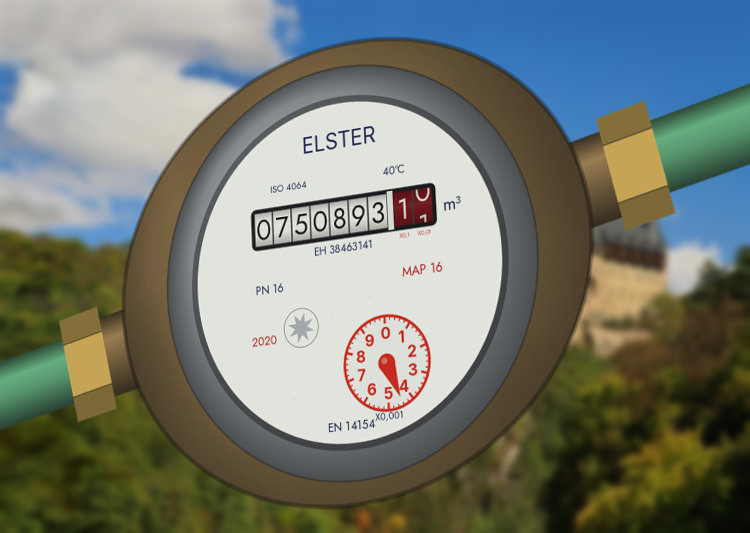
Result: 750893.104
